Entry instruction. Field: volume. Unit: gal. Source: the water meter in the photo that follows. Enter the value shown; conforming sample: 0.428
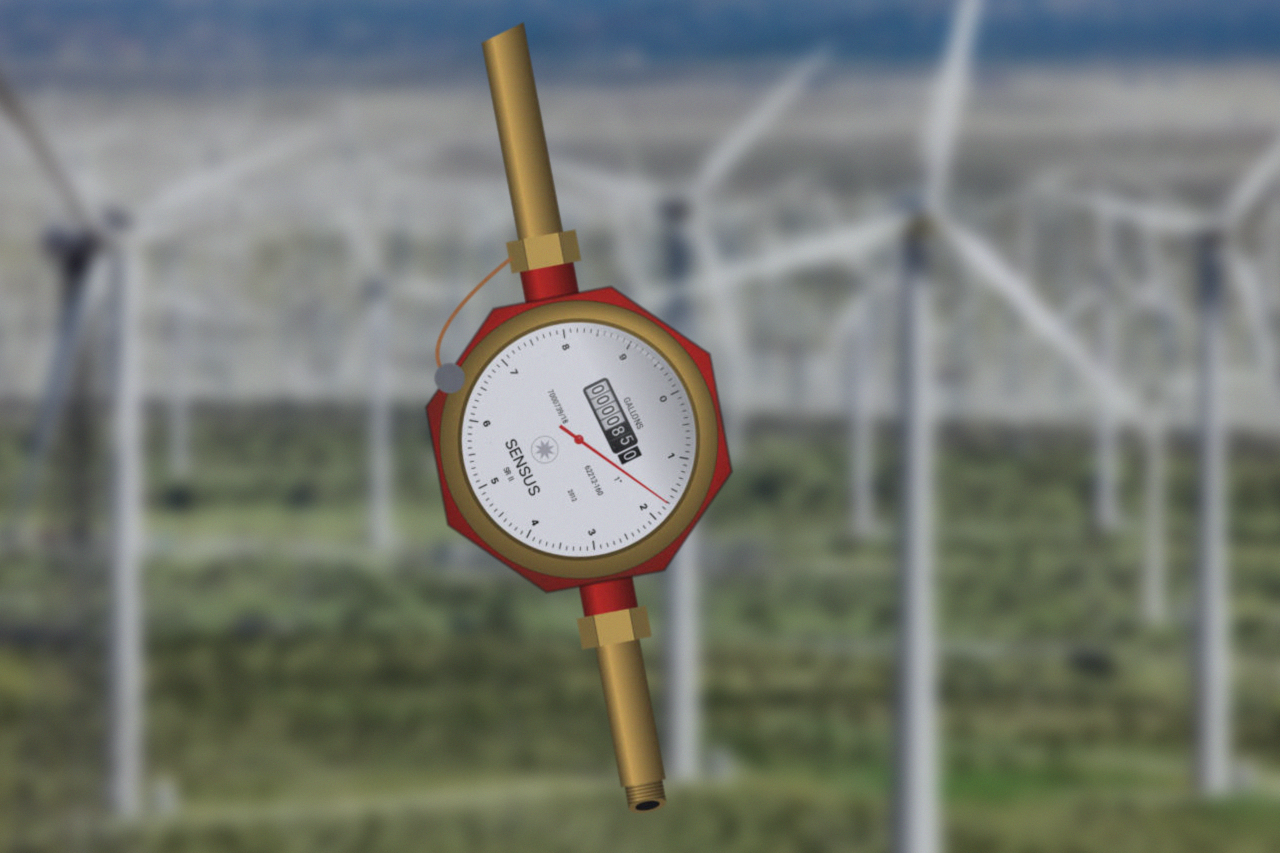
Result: 851.7
